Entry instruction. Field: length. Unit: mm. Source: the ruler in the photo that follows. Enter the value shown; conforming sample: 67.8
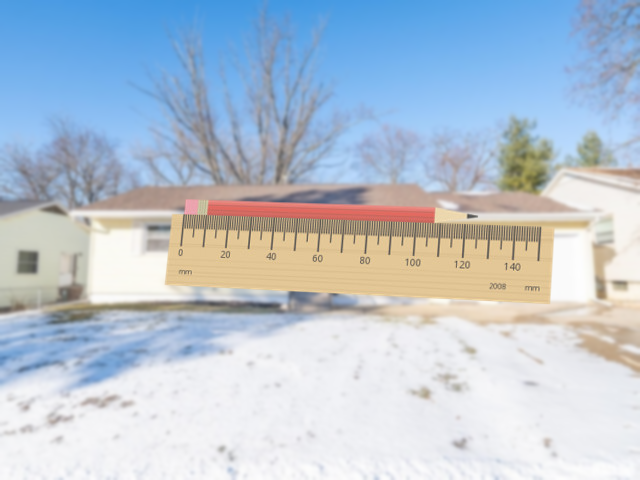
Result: 125
